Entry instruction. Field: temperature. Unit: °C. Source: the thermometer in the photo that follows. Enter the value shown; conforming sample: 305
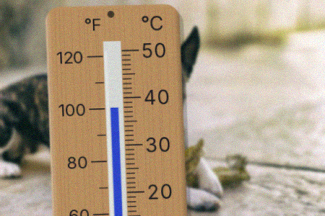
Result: 38
